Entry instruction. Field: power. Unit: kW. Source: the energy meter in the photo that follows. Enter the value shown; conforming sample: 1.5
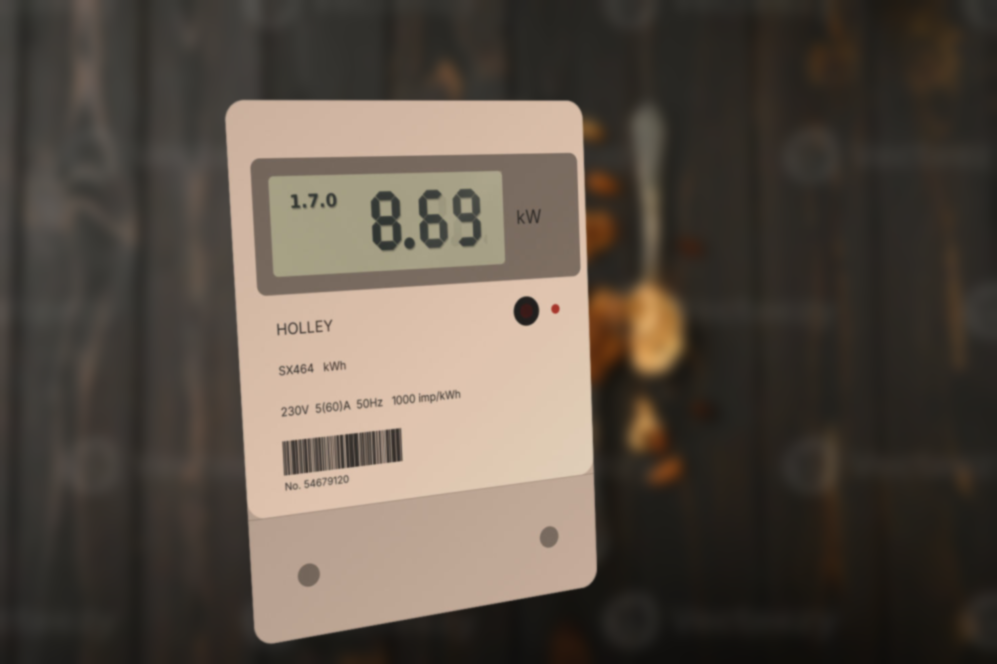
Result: 8.69
